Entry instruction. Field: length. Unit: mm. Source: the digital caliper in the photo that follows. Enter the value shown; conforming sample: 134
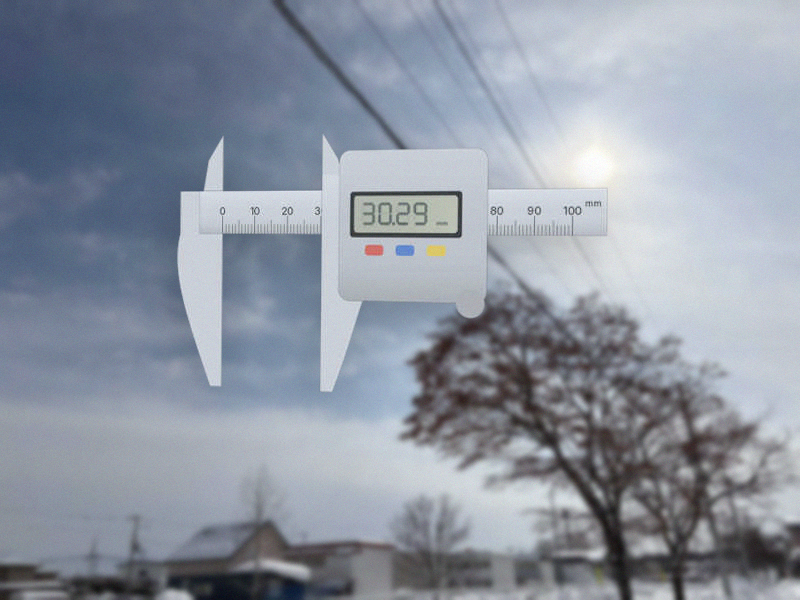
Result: 30.29
